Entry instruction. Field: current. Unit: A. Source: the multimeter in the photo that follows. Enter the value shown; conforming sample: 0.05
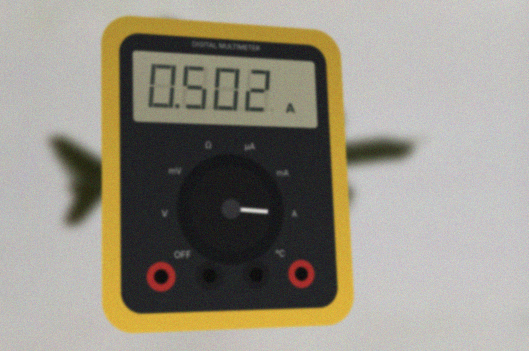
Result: 0.502
